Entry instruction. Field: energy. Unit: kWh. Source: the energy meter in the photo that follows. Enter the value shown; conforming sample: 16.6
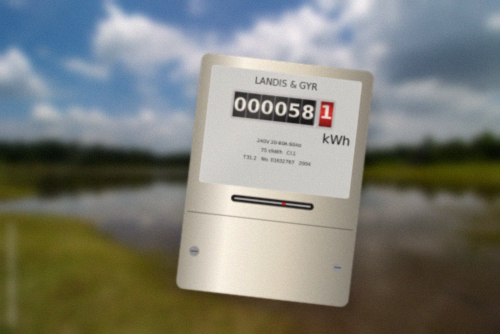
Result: 58.1
